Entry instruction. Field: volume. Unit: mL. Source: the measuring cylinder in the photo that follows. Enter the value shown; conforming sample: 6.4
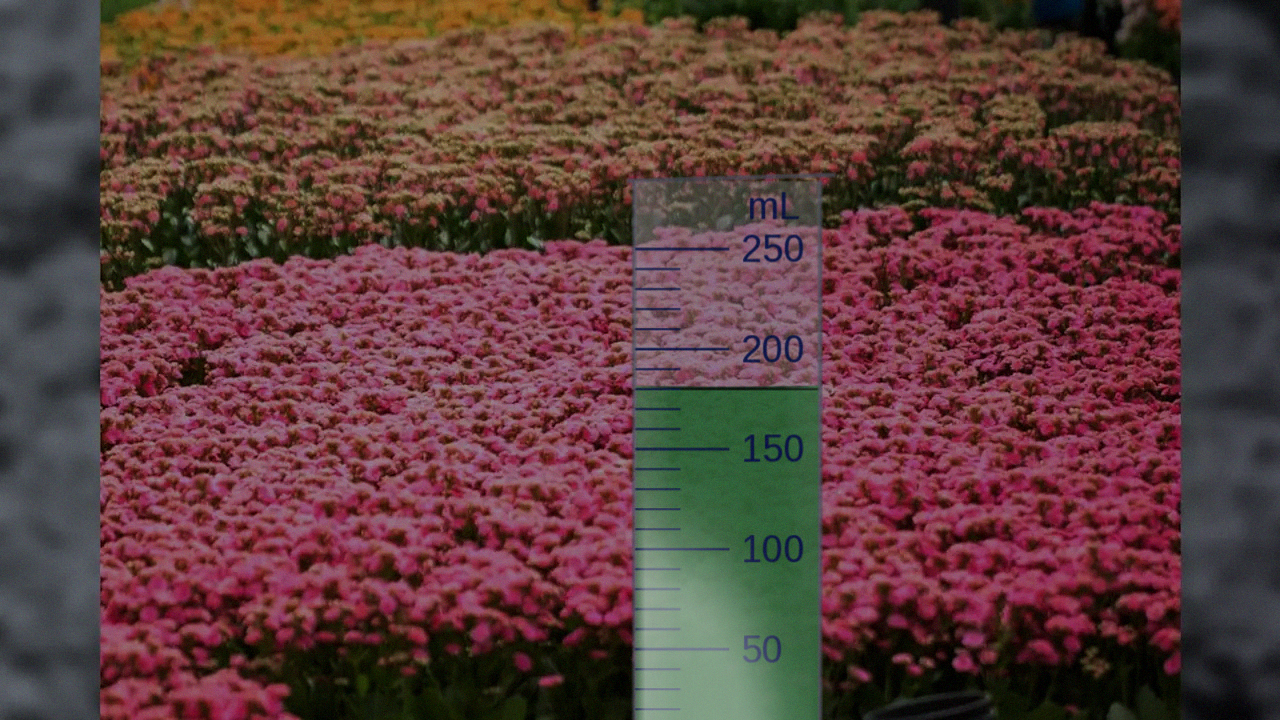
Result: 180
